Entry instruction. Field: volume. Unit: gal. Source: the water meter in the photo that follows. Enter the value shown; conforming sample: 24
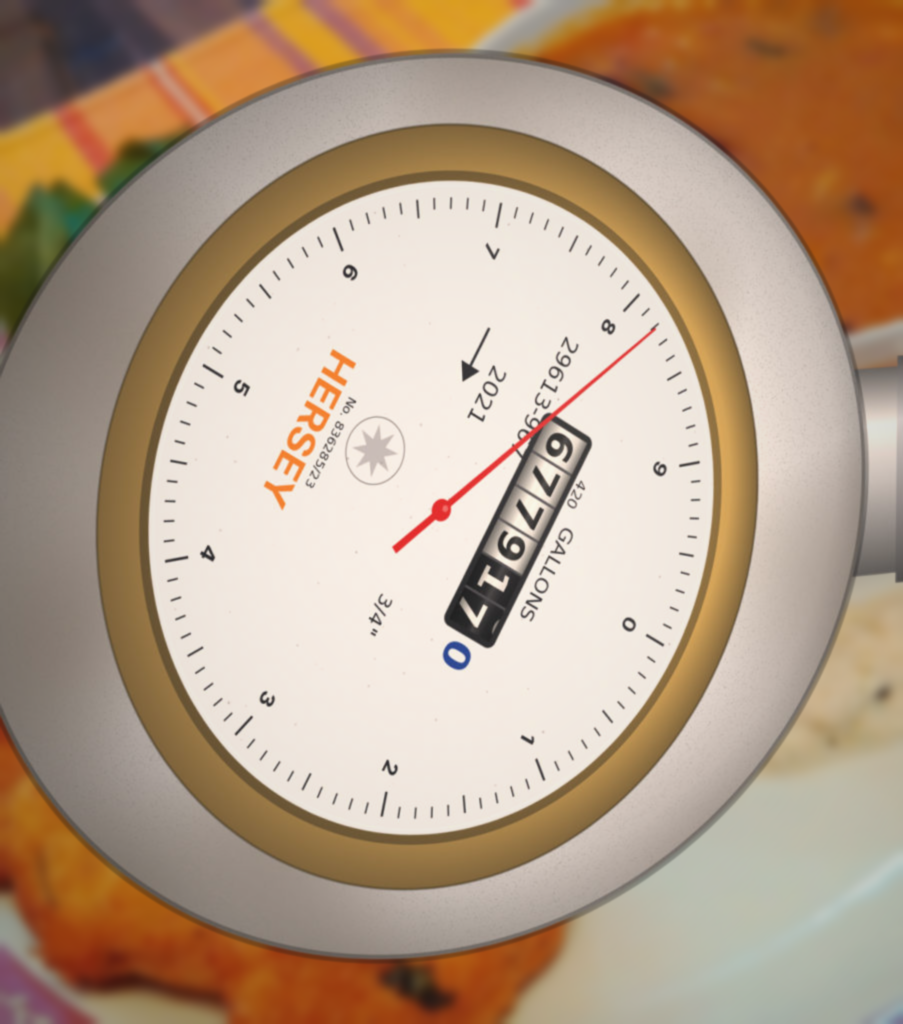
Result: 6779168.2
